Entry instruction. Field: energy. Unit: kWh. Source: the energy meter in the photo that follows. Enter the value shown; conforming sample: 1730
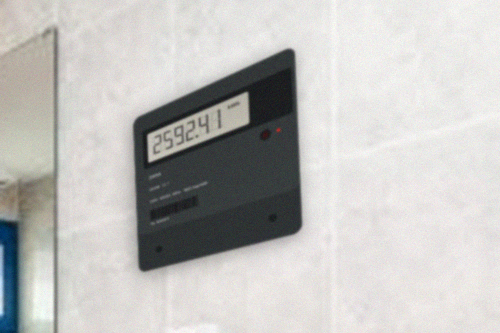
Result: 2592.41
